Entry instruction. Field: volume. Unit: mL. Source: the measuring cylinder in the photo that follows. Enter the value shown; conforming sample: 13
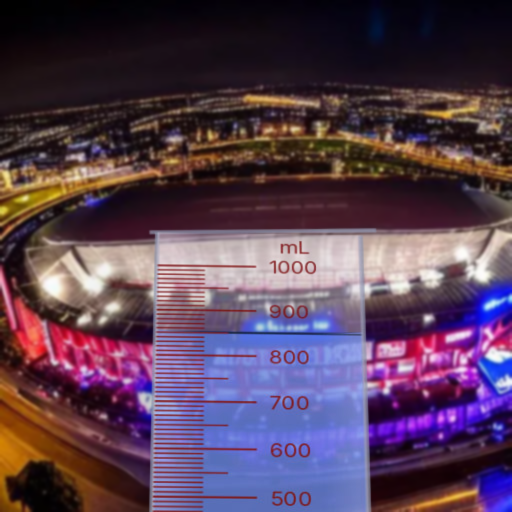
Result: 850
